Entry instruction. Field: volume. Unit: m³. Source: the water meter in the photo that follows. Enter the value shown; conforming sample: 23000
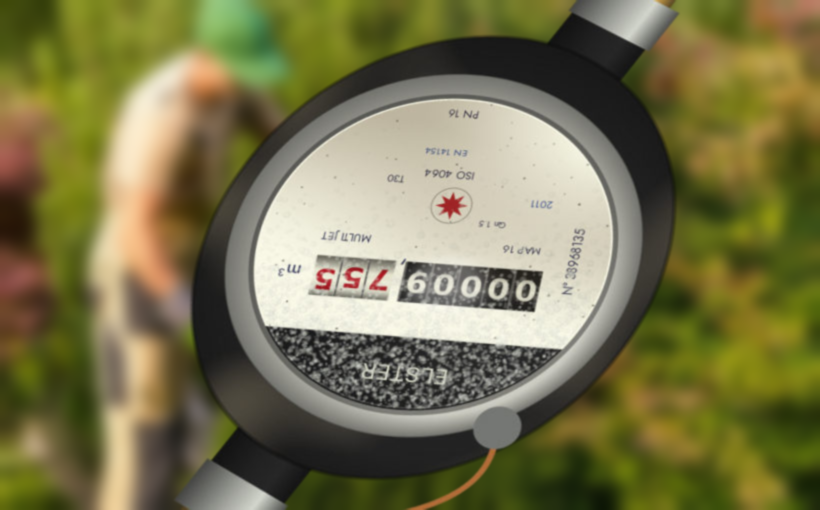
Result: 9.755
